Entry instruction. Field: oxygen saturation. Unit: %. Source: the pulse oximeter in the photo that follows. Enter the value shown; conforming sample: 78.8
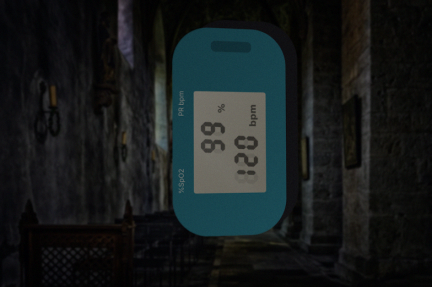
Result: 99
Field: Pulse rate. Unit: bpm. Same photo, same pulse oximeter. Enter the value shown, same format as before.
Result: 120
